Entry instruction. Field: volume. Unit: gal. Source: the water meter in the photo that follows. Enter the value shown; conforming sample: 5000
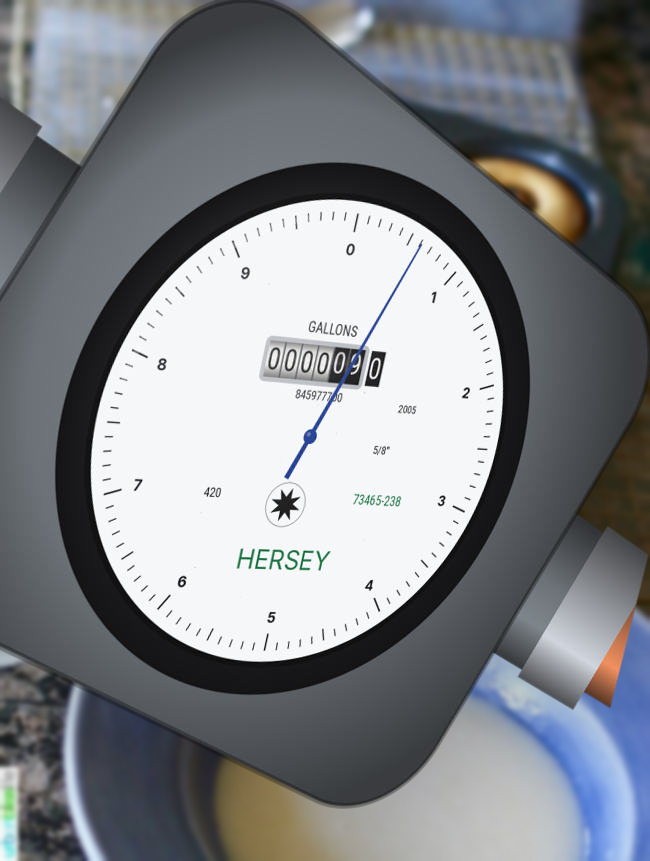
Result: 90.6
